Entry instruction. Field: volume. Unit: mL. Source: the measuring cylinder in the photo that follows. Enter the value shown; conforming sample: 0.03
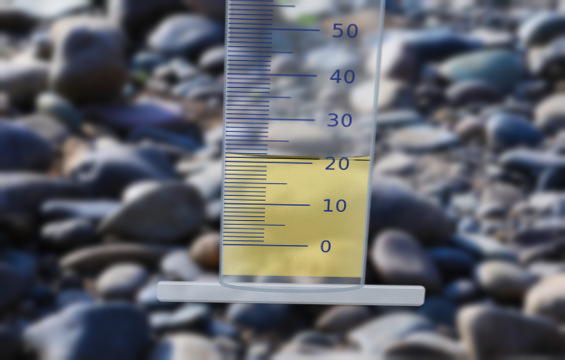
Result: 21
